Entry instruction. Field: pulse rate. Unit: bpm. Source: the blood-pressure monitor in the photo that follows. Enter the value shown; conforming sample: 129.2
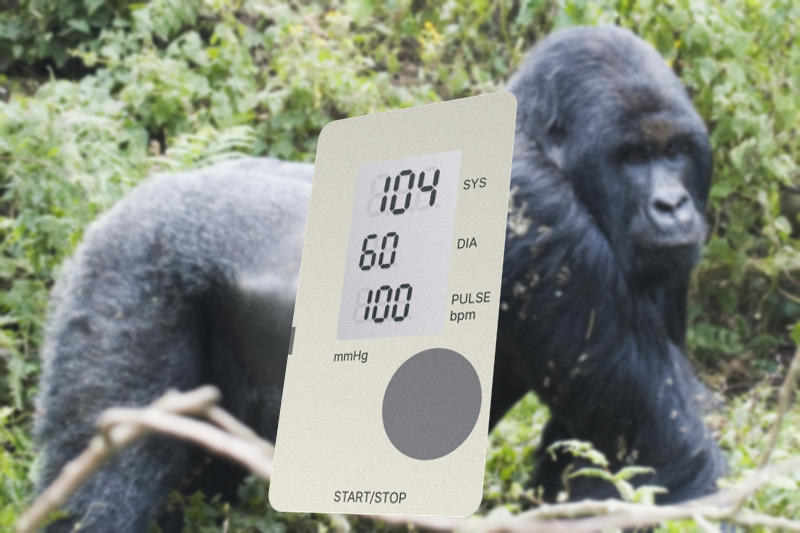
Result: 100
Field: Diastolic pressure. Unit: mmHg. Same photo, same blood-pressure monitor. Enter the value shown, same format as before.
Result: 60
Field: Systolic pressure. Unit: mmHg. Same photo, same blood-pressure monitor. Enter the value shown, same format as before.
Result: 104
